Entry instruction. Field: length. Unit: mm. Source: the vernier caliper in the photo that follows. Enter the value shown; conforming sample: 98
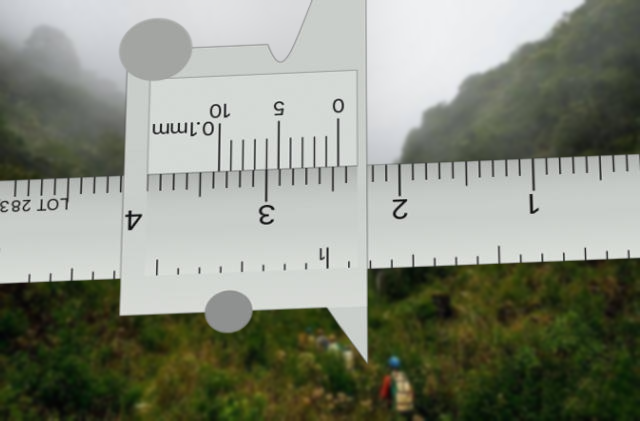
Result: 24.6
